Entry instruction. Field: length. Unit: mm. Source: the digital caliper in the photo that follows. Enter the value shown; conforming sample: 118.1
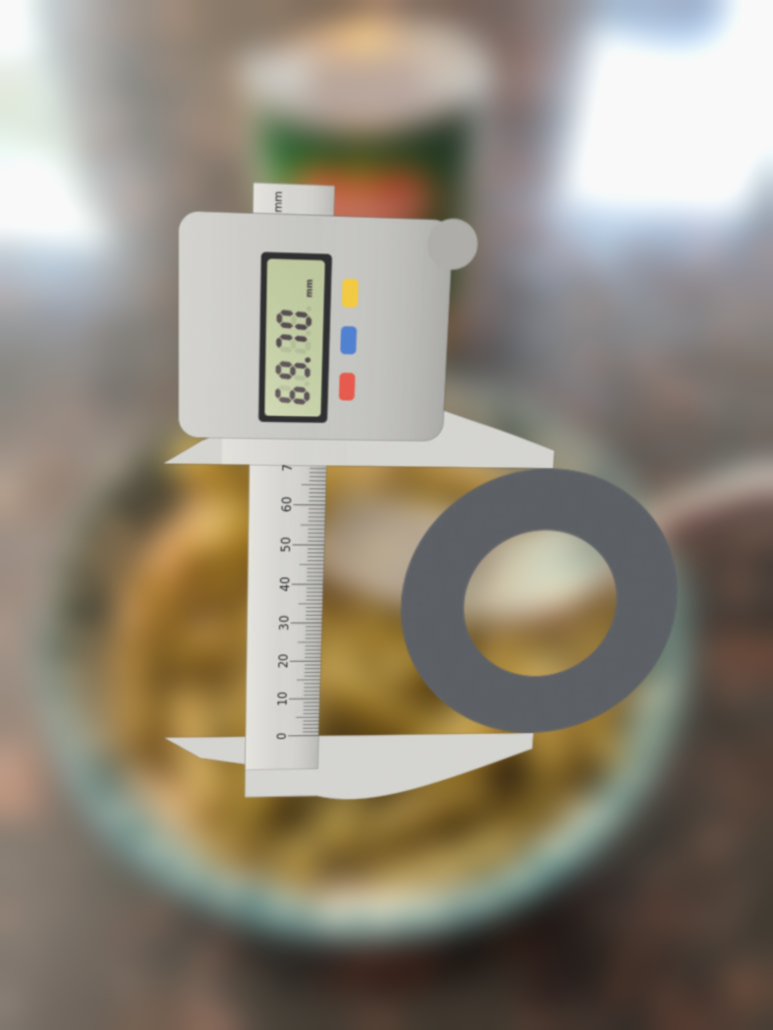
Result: 69.70
